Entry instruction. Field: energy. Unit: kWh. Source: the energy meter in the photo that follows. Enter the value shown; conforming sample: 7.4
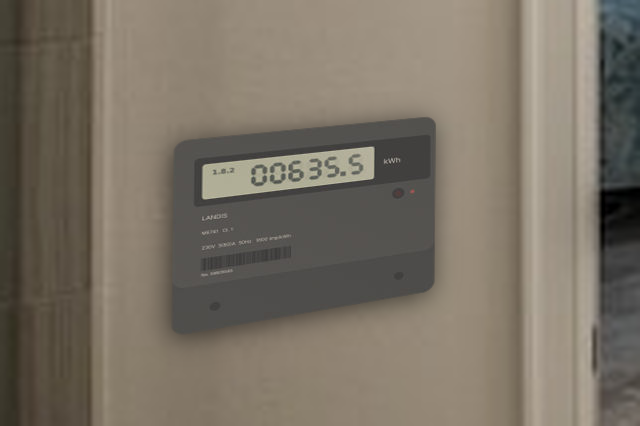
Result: 635.5
